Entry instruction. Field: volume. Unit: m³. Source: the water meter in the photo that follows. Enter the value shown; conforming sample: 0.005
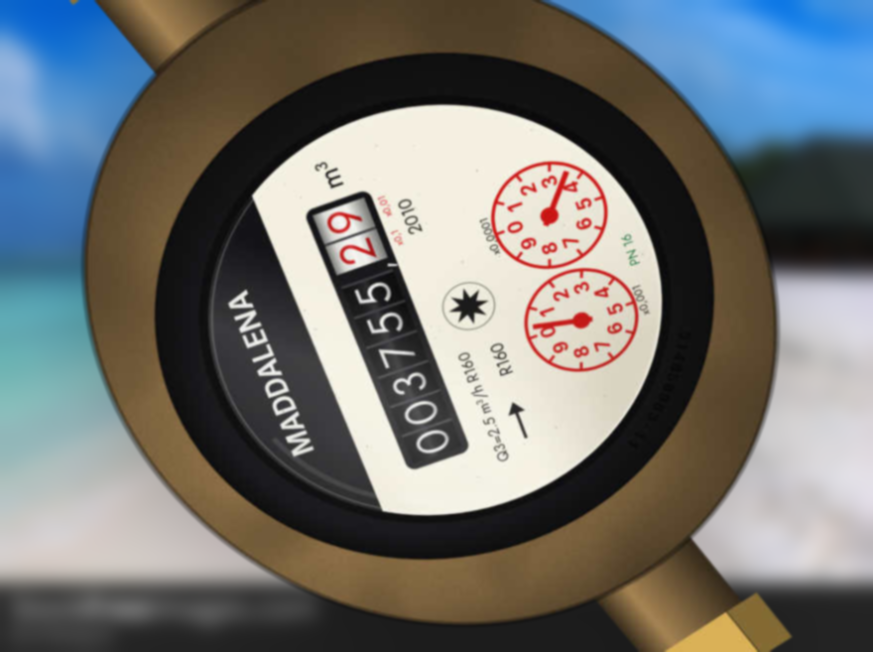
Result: 3755.2903
